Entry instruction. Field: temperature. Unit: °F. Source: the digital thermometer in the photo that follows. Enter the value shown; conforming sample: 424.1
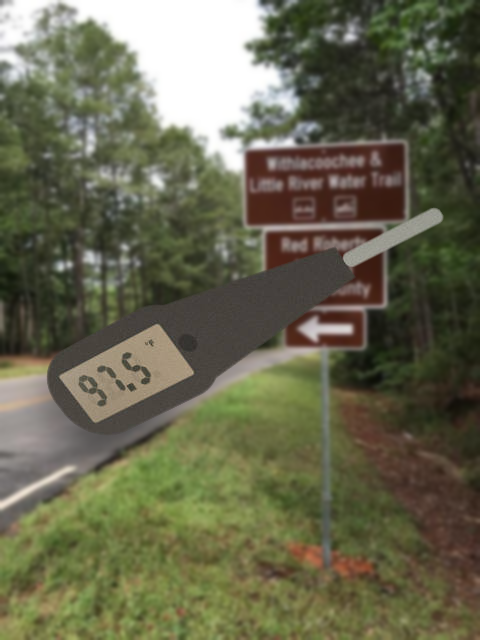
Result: 97.5
